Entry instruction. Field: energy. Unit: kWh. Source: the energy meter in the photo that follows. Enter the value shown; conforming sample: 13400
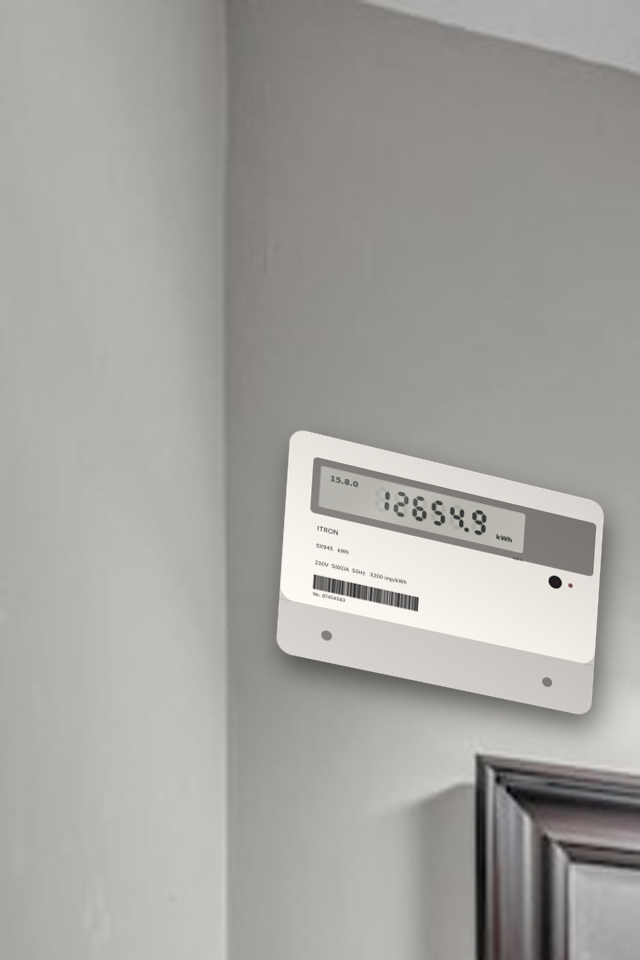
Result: 12654.9
